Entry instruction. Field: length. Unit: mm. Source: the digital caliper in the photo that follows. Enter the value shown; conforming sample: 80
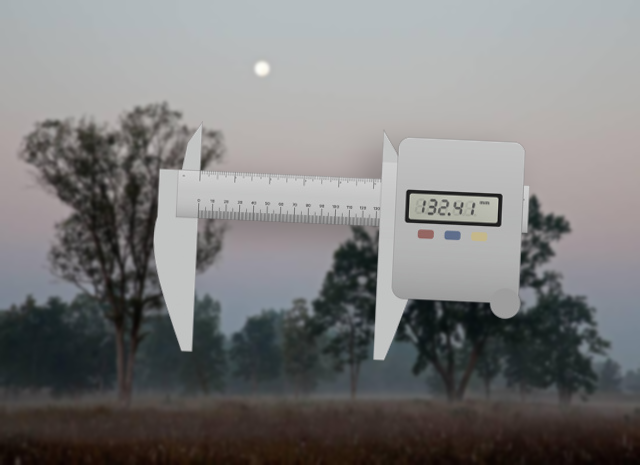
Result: 132.41
